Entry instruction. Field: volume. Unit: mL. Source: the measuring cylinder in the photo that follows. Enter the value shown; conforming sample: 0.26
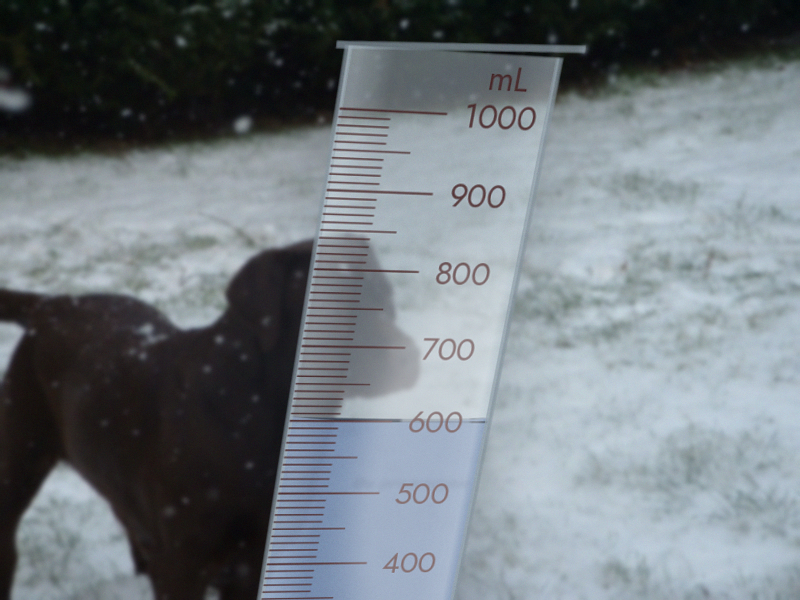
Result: 600
